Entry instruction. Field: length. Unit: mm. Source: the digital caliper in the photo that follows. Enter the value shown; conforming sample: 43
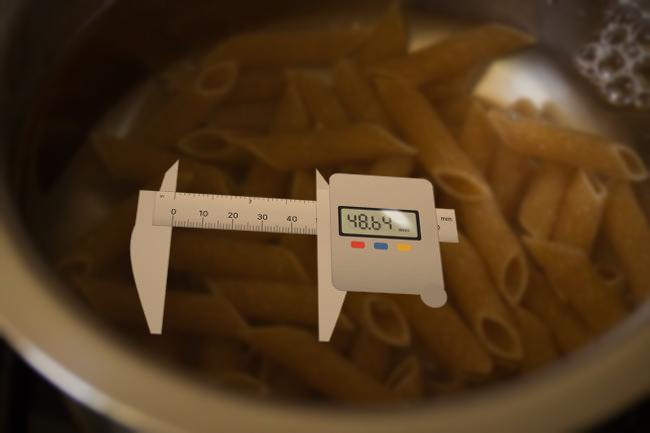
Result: 48.64
